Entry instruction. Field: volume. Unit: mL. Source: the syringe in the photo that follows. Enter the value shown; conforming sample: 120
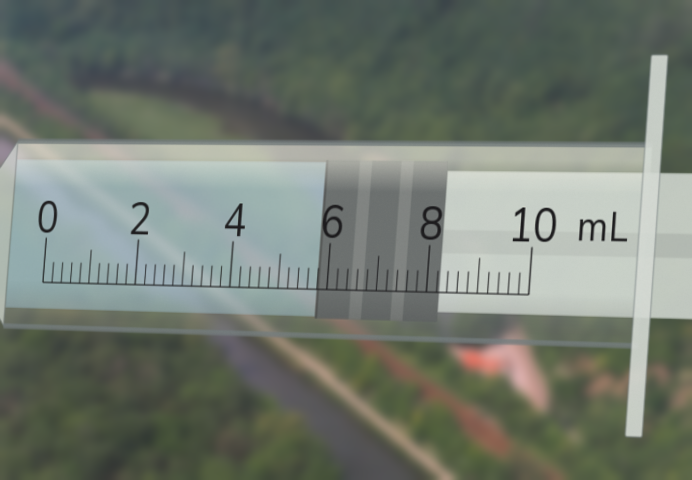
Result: 5.8
